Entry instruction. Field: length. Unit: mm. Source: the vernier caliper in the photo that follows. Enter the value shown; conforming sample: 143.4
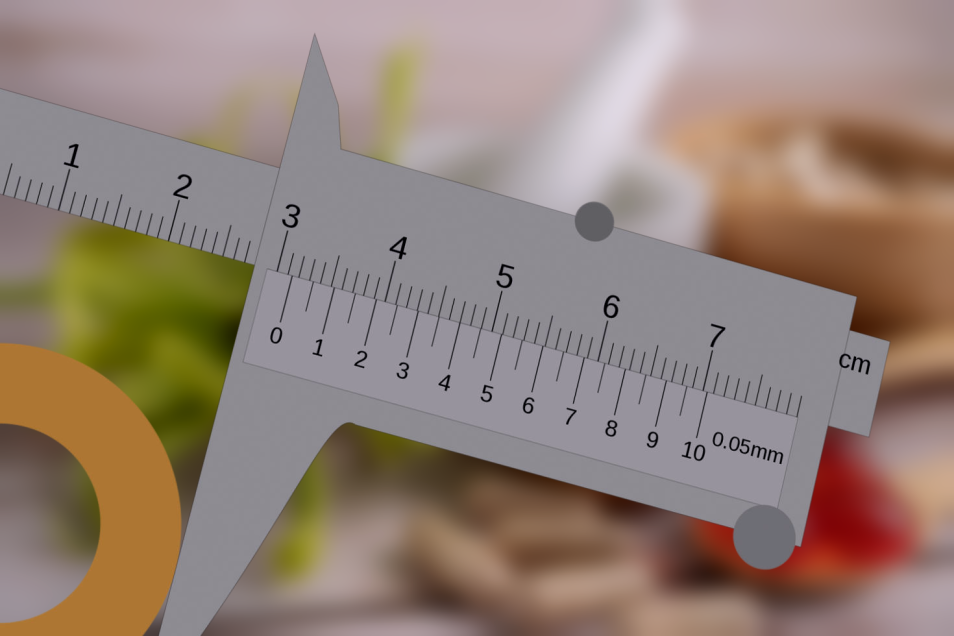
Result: 31.4
